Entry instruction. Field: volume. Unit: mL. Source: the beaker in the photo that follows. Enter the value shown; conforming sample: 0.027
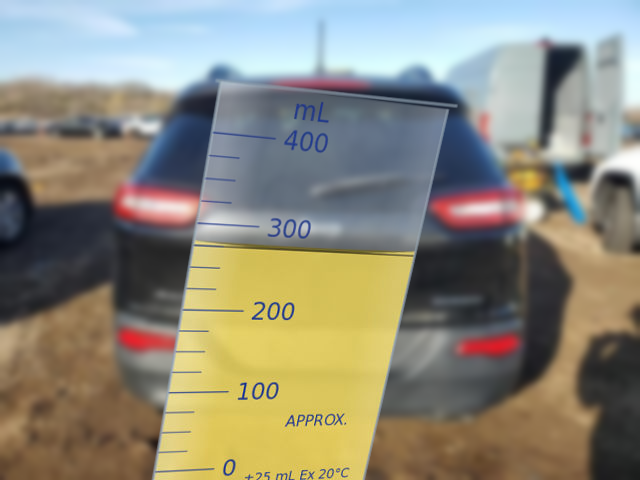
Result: 275
